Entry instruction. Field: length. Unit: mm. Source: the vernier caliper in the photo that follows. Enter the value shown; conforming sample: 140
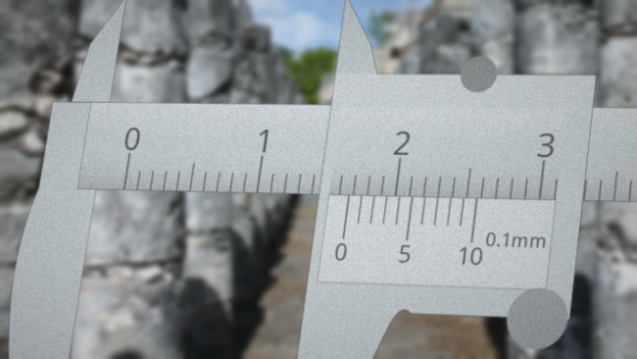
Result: 16.7
